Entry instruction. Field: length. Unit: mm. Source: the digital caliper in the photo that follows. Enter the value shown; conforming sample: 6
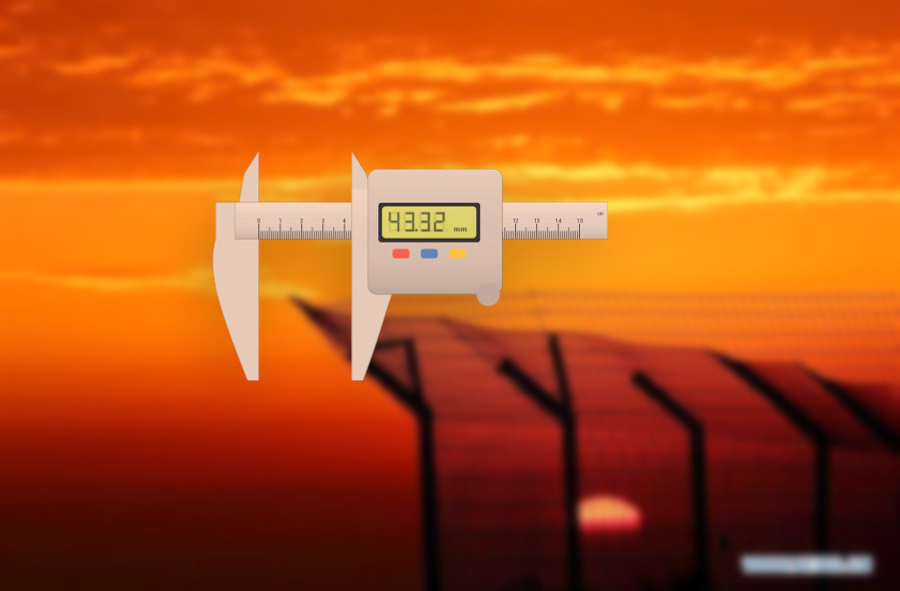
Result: 43.32
